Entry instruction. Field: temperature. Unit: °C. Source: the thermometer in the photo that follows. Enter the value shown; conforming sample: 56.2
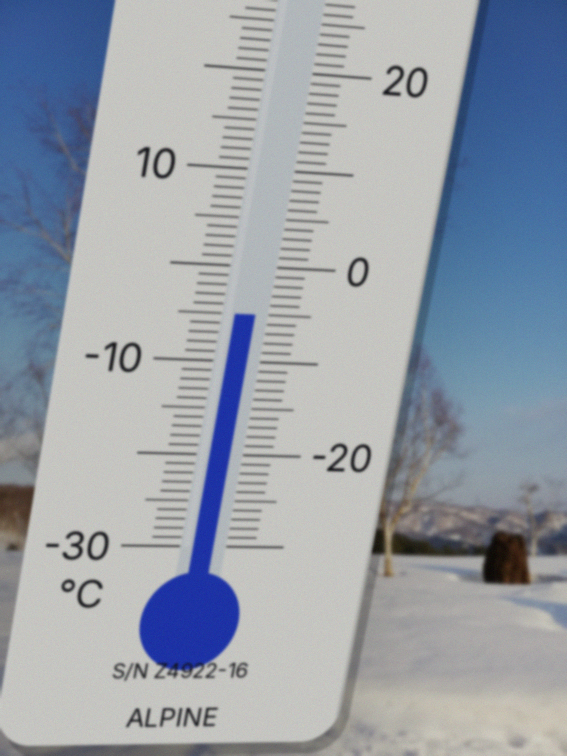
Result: -5
